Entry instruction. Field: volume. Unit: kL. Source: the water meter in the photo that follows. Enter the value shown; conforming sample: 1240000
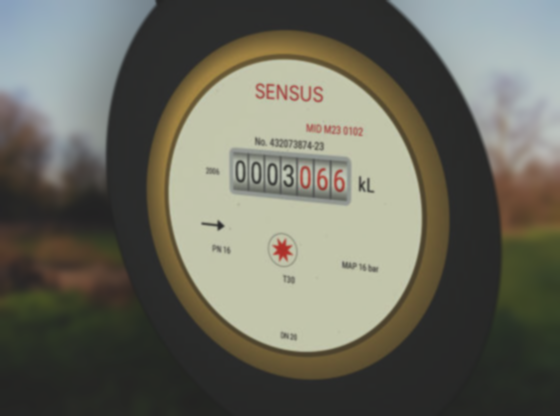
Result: 3.066
